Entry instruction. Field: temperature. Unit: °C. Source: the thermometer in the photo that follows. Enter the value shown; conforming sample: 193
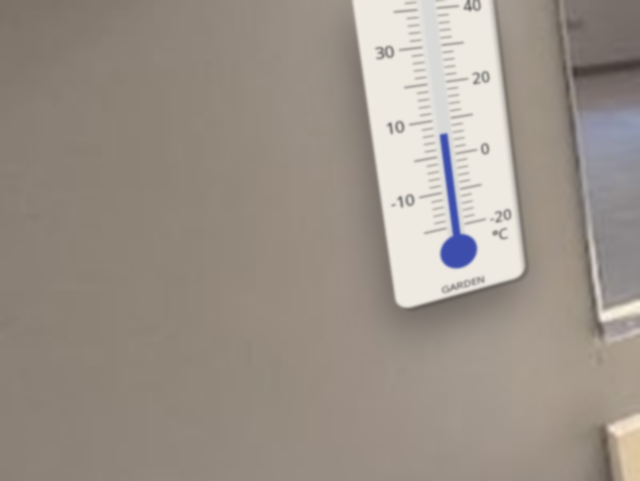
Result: 6
